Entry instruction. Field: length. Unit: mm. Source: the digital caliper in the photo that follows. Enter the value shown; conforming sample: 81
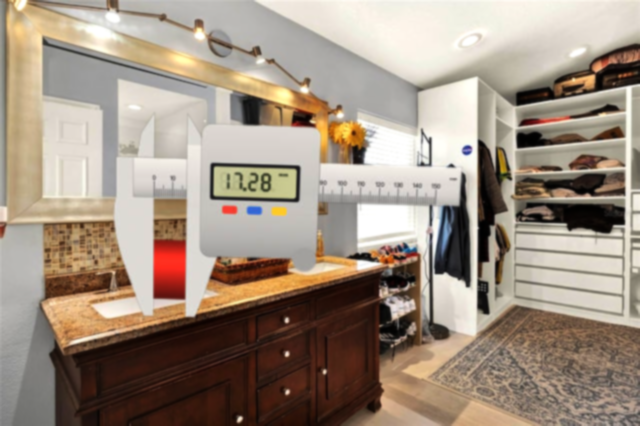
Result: 17.28
